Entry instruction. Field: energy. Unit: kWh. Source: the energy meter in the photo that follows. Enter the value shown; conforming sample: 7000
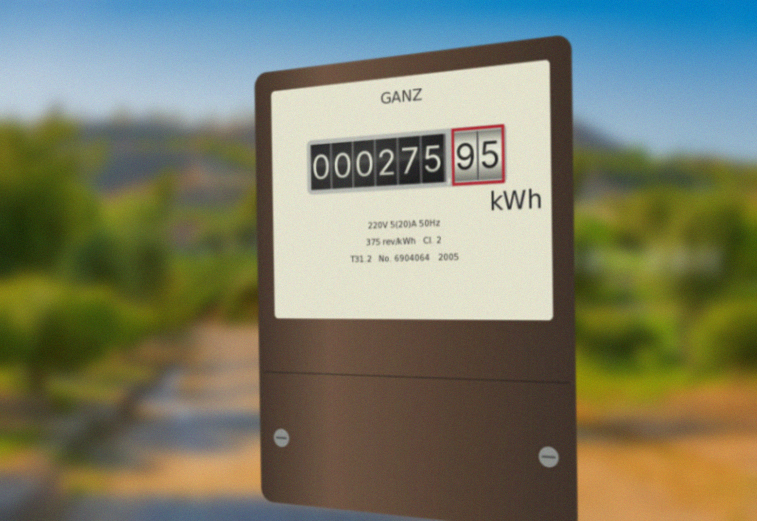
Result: 275.95
